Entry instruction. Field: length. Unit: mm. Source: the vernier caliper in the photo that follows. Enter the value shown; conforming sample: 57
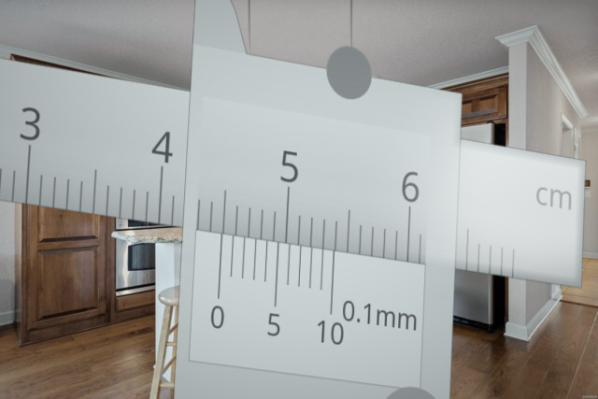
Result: 44.9
